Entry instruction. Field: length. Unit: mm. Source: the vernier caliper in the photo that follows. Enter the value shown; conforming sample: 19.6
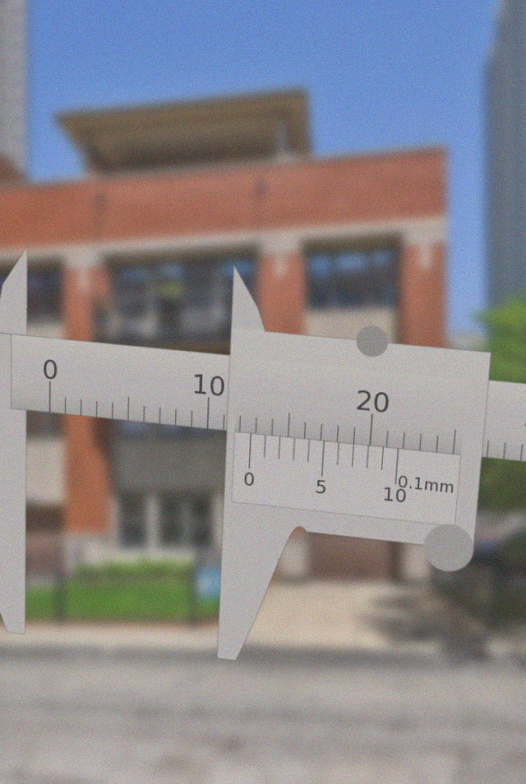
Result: 12.7
